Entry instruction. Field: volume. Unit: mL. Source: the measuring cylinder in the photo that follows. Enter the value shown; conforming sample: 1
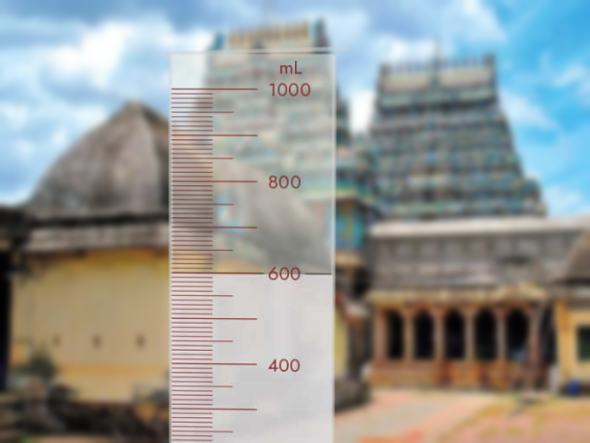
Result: 600
